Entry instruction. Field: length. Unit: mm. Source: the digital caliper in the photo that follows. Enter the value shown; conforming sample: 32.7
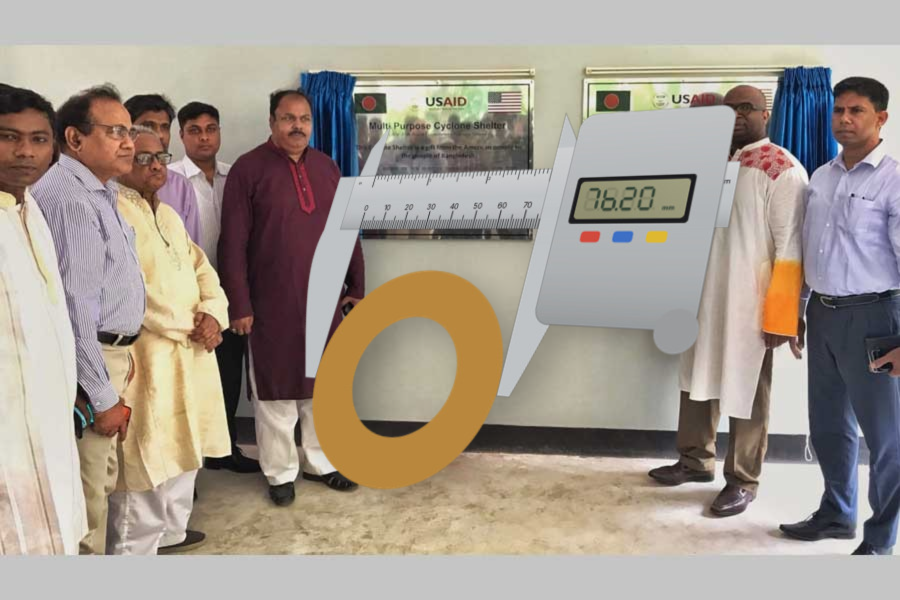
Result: 76.20
